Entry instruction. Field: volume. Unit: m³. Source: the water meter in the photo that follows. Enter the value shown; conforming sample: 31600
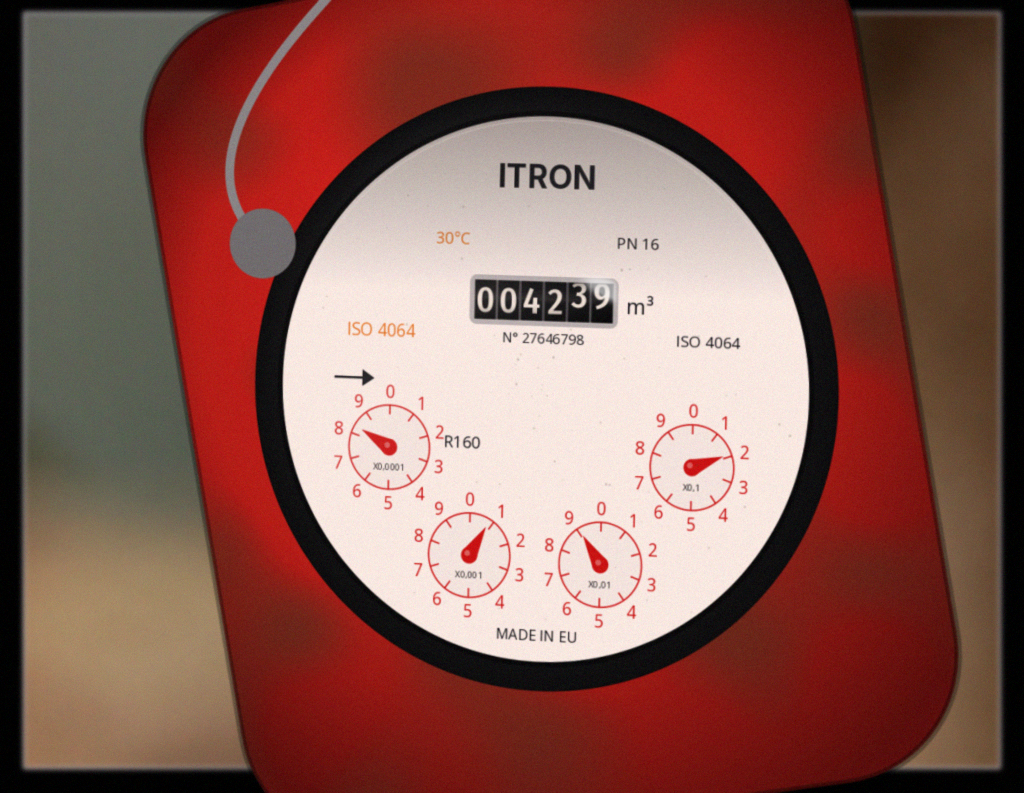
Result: 4239.1908
